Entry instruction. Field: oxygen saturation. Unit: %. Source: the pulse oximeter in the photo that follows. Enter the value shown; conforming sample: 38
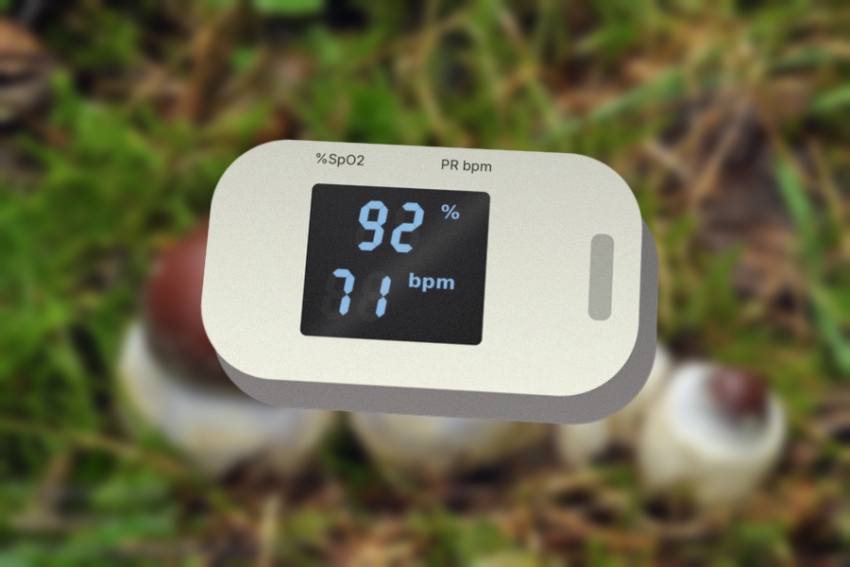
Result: 92
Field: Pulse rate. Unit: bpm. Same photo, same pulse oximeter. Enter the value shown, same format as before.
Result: 71
